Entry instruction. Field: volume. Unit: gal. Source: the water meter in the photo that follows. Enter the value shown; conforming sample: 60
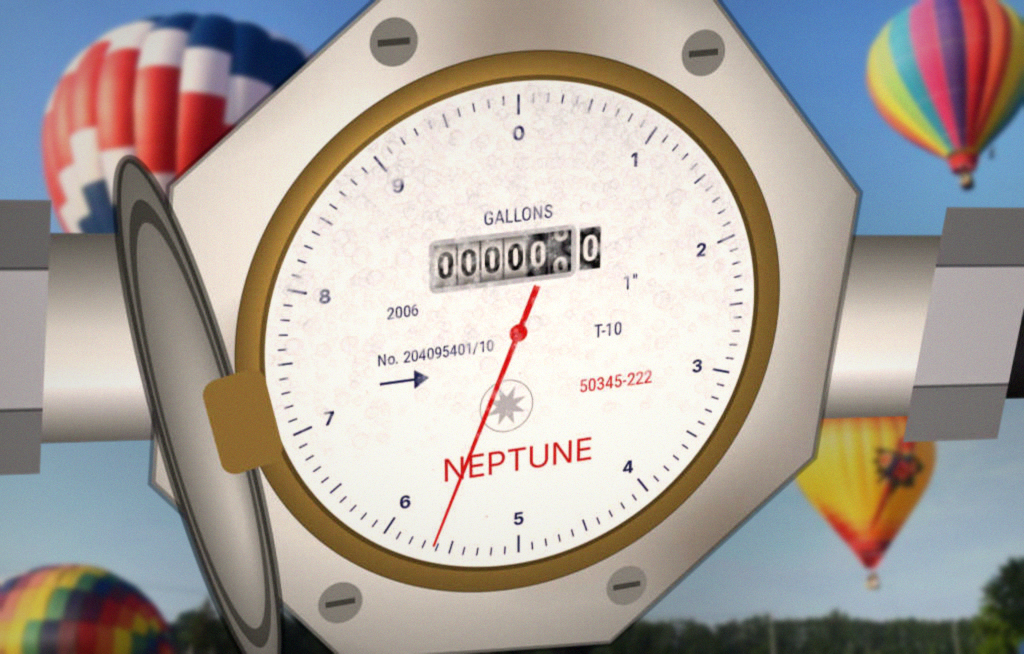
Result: 85.6
